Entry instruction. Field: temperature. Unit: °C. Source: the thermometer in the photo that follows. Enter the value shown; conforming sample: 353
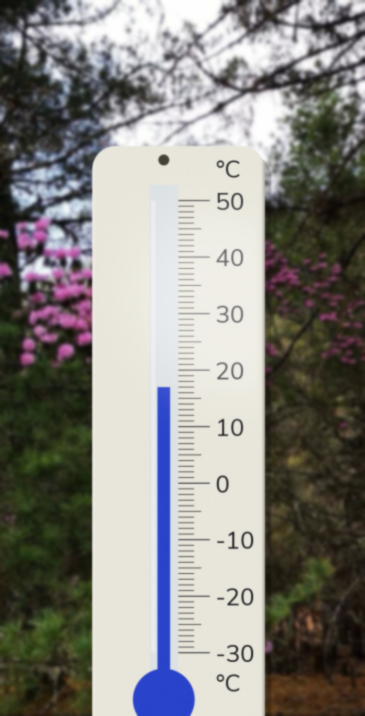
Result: 17
